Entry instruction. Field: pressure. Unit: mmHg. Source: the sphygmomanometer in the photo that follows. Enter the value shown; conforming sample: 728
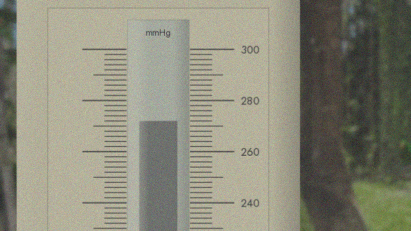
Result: 272
